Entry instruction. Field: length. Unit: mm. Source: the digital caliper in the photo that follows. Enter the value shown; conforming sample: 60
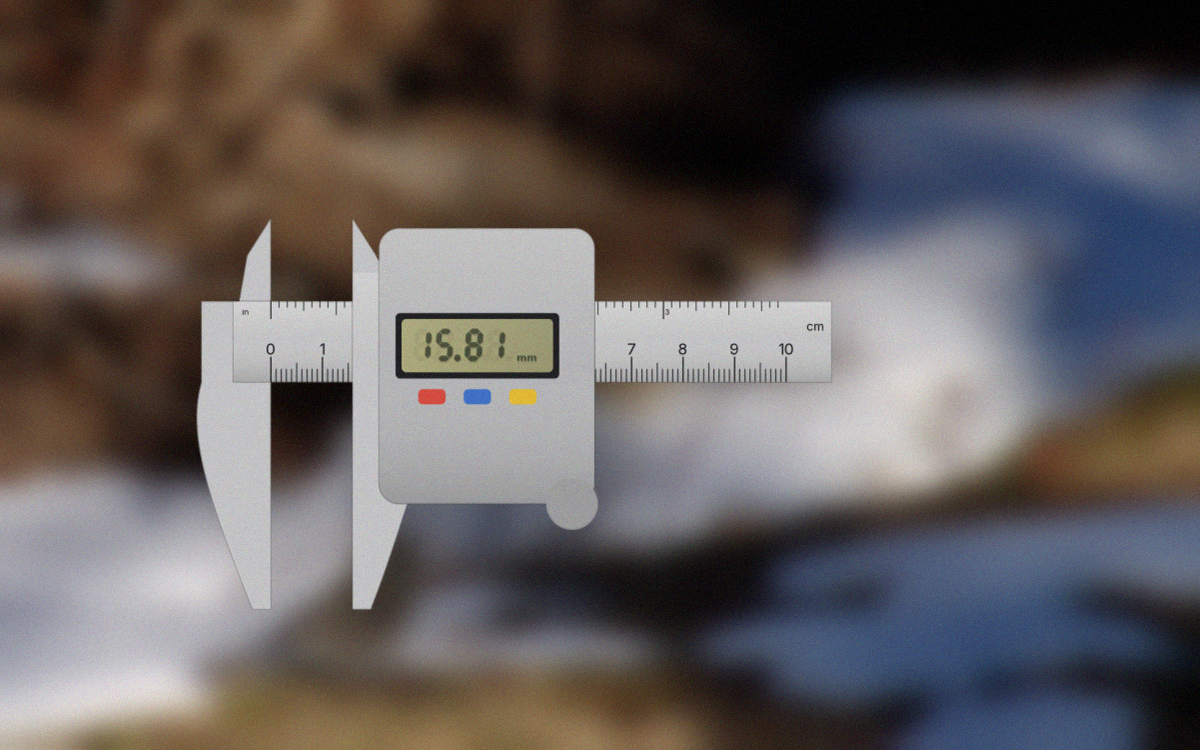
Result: 15.81
